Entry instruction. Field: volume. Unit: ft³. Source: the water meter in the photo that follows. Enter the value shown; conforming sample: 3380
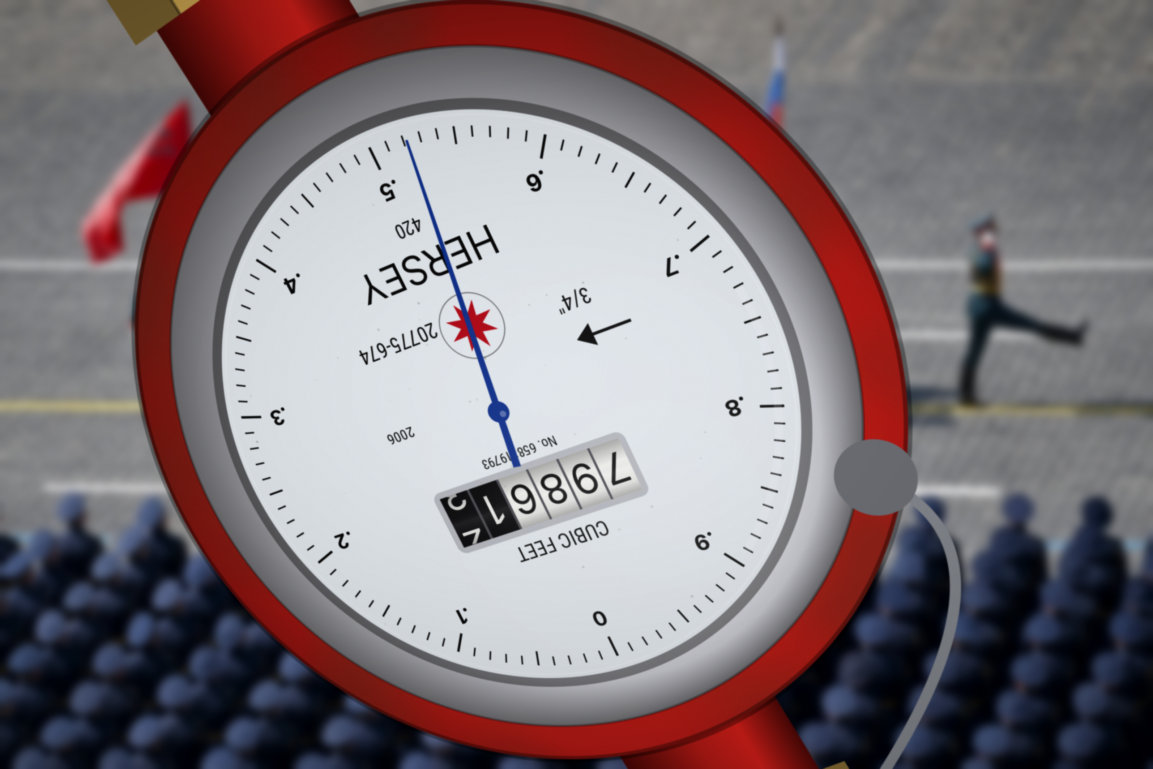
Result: 798612.52
